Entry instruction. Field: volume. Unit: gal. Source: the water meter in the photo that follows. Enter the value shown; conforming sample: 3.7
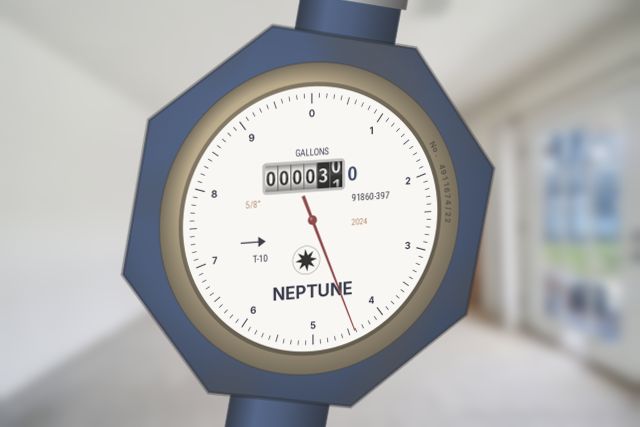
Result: 304.4
